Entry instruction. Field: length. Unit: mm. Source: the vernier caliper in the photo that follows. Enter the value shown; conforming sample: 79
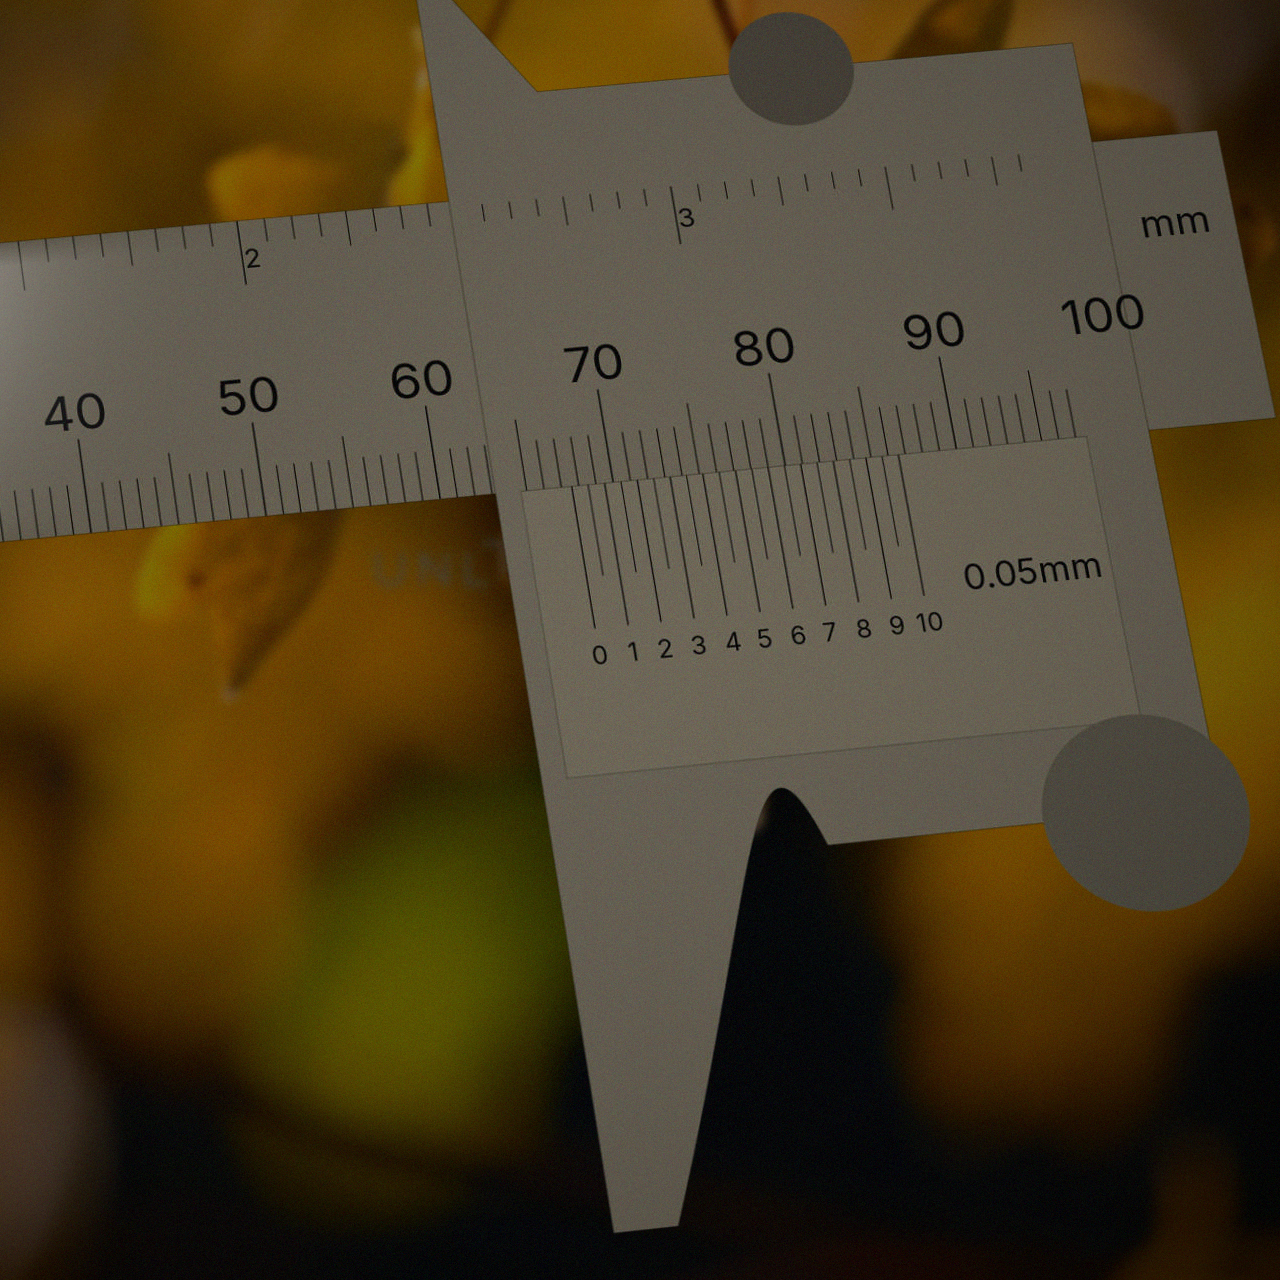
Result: 67.6
